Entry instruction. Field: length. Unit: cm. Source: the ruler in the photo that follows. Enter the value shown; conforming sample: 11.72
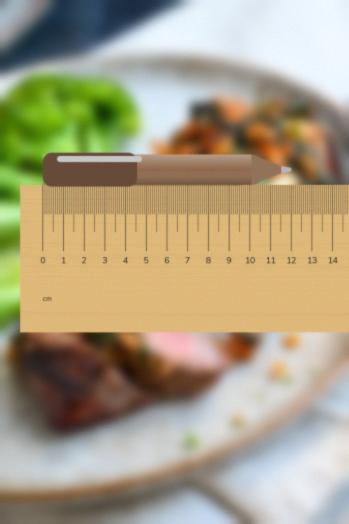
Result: 12
